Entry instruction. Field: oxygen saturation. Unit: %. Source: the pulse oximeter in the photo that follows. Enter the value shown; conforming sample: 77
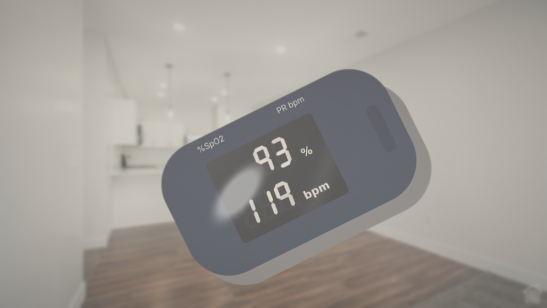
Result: 93
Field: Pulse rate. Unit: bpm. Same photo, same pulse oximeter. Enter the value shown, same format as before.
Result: 119
